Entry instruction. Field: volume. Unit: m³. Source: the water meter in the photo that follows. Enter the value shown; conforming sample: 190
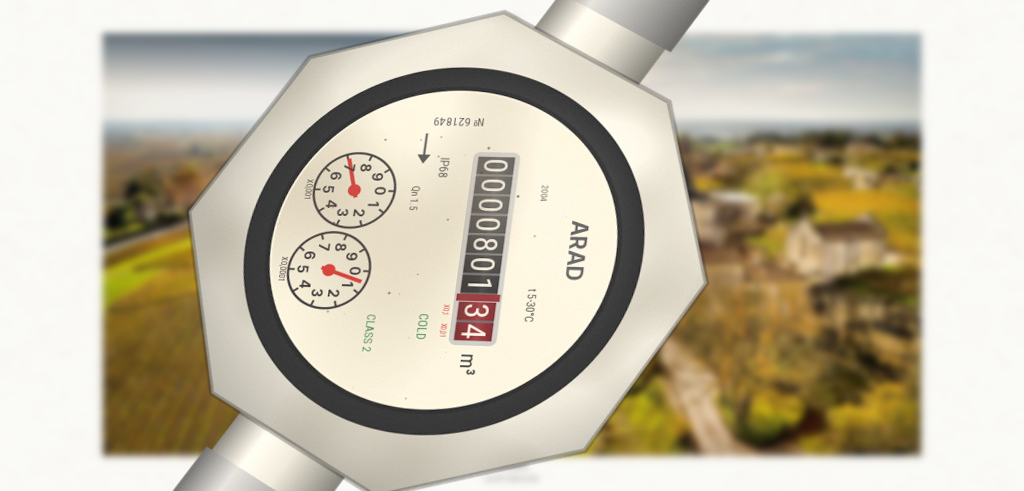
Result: 801.3470
